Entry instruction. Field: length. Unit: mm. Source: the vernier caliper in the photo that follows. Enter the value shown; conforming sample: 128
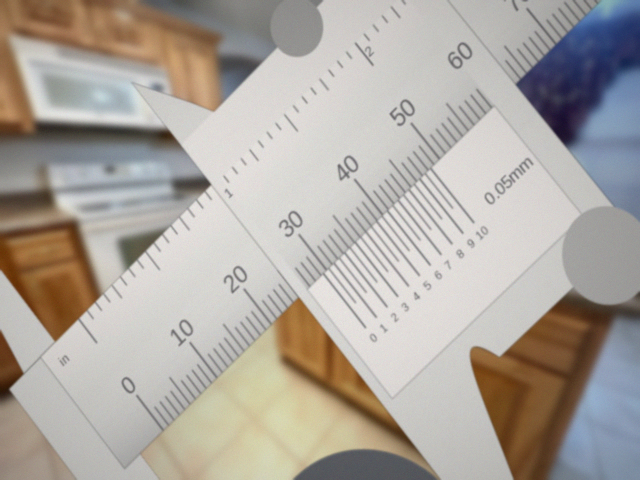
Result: 29.4
